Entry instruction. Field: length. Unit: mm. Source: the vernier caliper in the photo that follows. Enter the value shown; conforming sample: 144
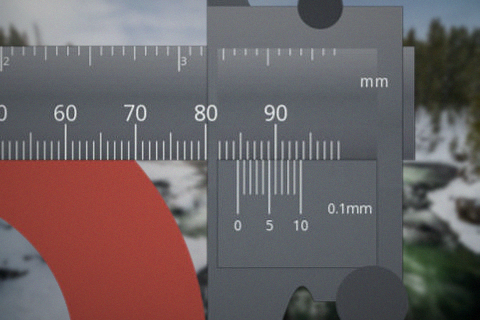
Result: 84.6
